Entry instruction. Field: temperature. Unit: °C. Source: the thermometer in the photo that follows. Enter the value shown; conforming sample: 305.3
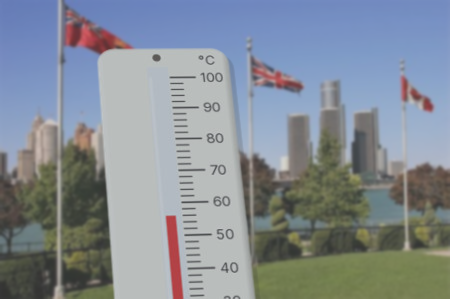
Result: 56
